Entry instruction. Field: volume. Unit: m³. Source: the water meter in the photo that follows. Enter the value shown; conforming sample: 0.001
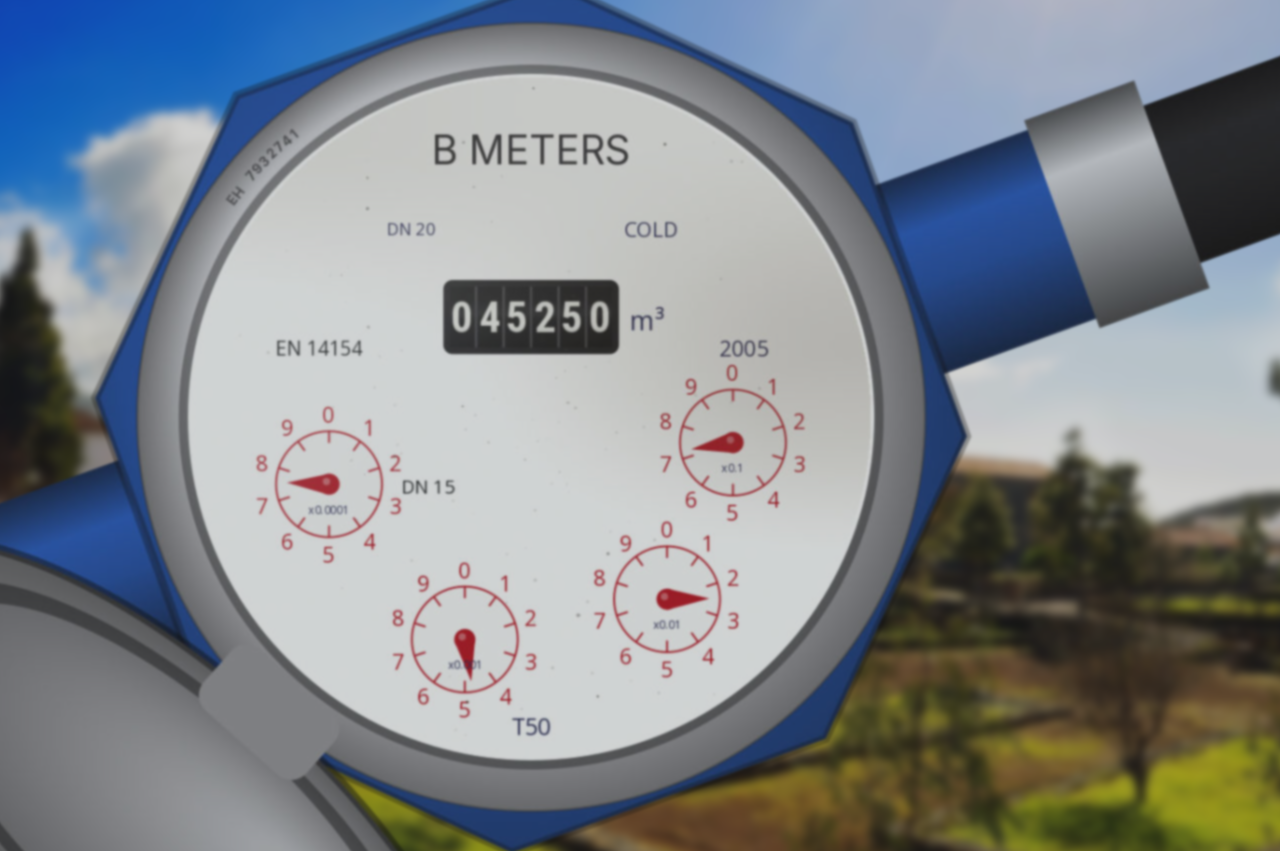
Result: 45250.7247
